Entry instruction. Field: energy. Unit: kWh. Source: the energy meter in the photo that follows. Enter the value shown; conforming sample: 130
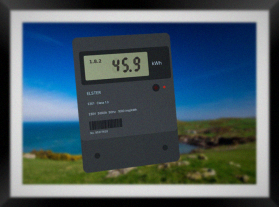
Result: 45.9
